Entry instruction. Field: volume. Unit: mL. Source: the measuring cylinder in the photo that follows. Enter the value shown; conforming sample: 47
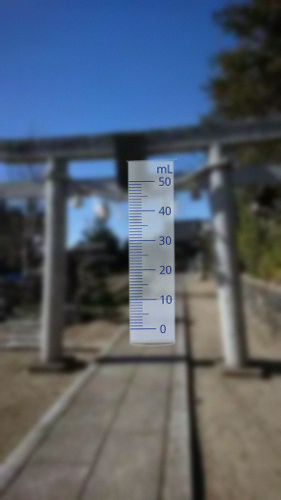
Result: 10
